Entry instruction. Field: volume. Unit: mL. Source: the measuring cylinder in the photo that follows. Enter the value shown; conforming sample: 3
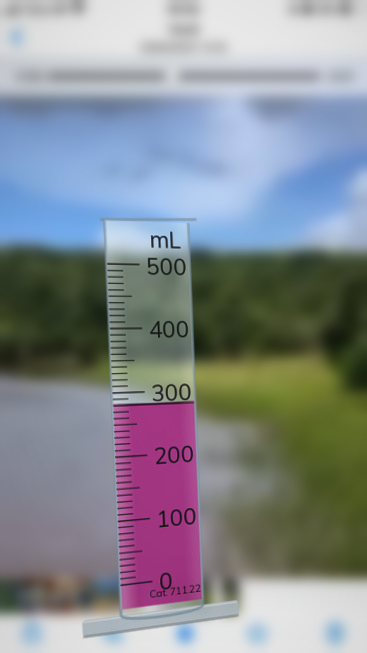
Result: 280
